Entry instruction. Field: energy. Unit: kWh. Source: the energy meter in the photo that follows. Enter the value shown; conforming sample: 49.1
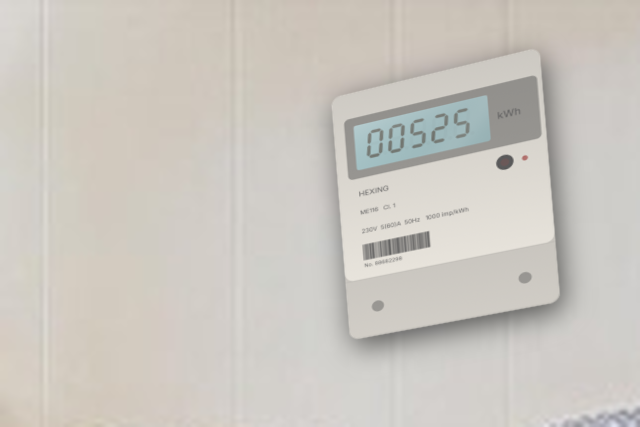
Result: 525
